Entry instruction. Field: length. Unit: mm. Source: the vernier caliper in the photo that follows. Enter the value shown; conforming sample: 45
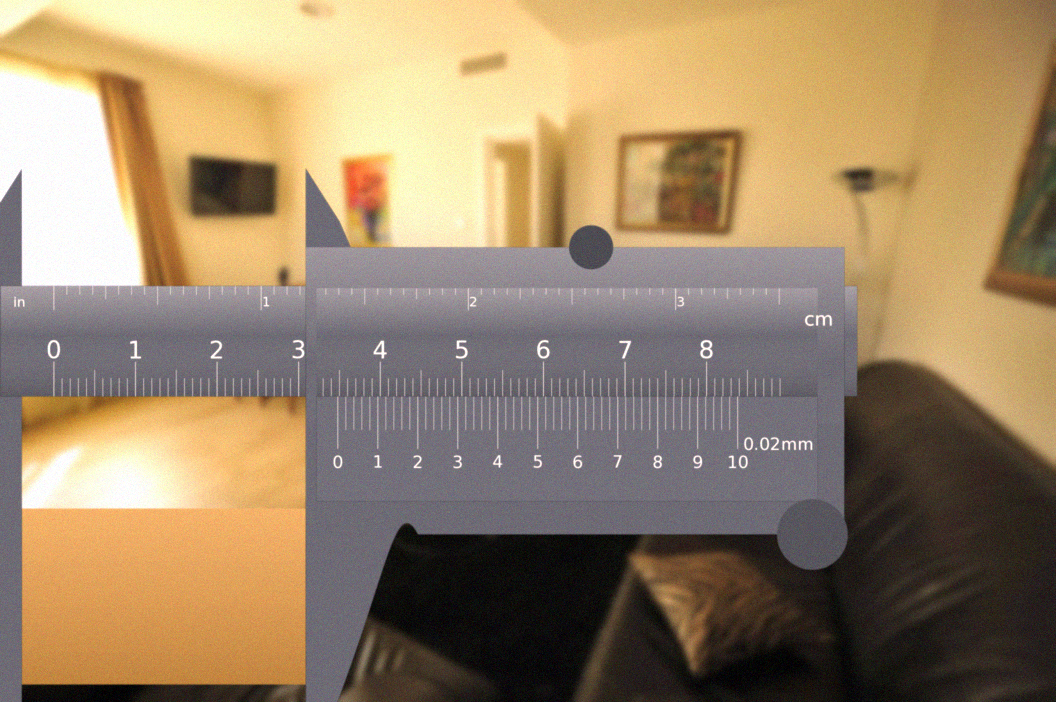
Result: 34.8
